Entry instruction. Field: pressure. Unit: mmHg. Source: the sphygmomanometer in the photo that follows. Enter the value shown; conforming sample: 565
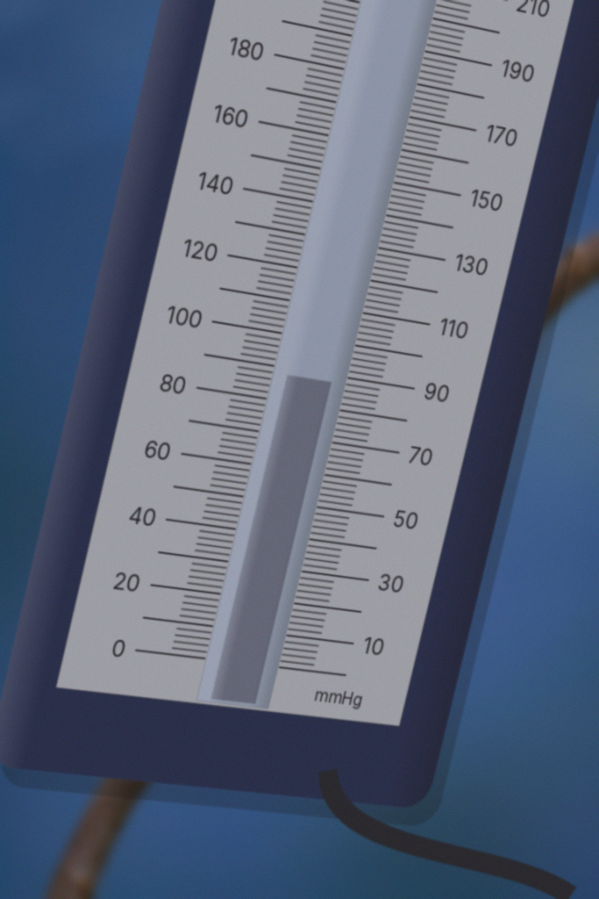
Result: 88
